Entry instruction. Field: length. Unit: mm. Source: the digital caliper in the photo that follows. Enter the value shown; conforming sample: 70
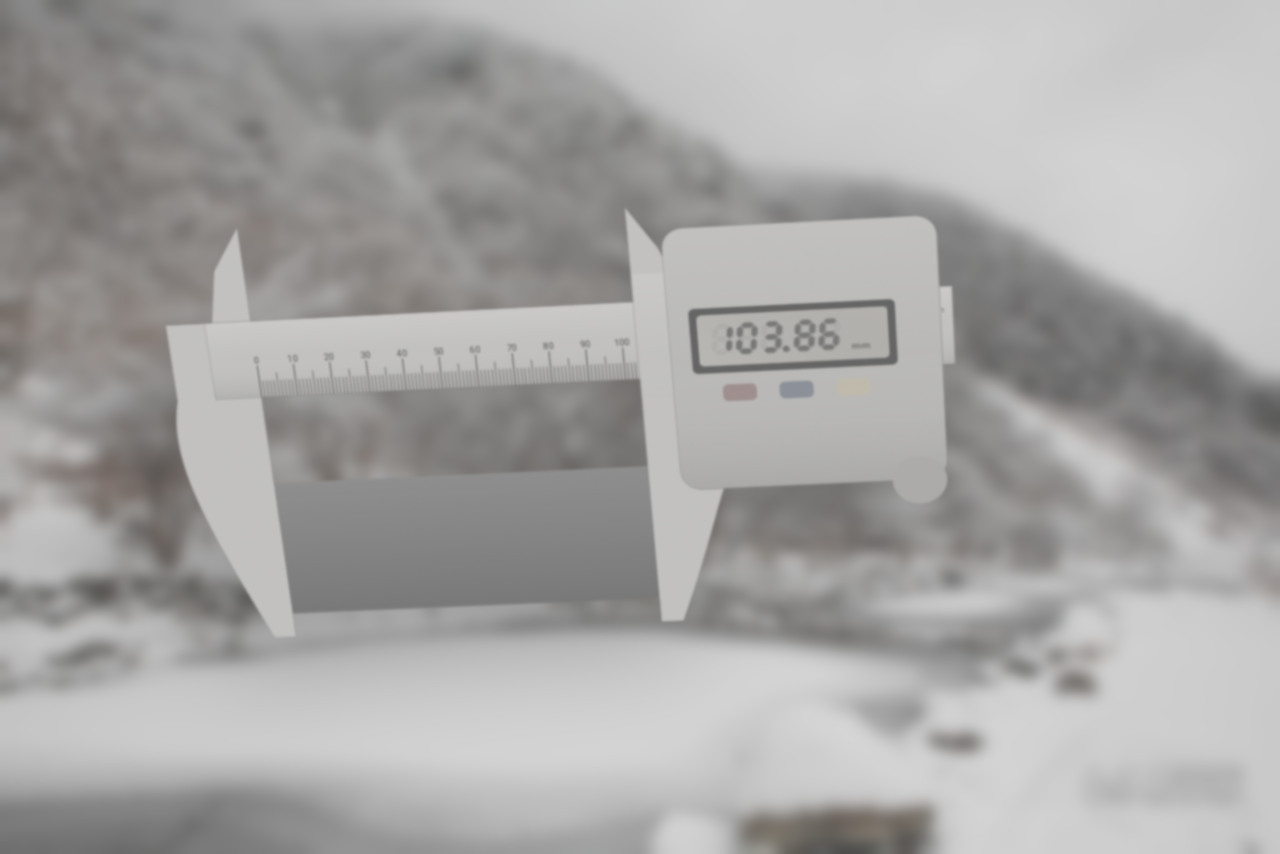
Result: 103.86
